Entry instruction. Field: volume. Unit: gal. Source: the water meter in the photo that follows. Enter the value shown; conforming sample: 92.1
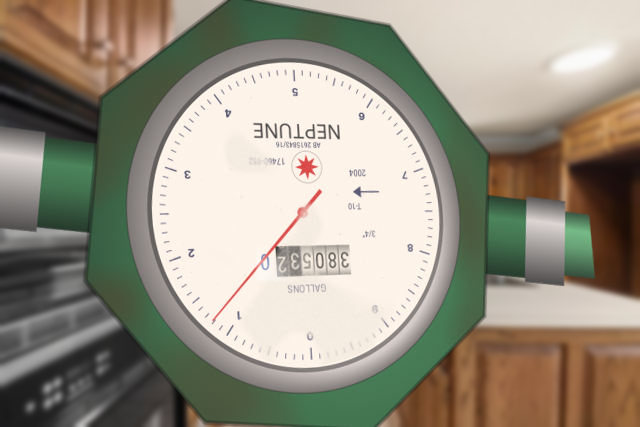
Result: 3805321.2
